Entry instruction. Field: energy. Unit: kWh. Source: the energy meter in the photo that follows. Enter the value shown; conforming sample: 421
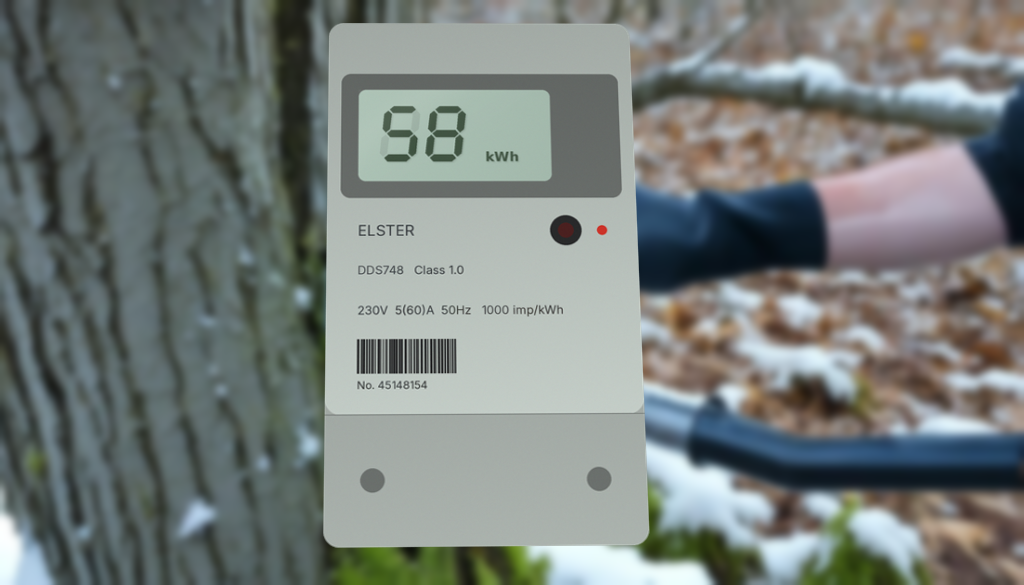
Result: 58
